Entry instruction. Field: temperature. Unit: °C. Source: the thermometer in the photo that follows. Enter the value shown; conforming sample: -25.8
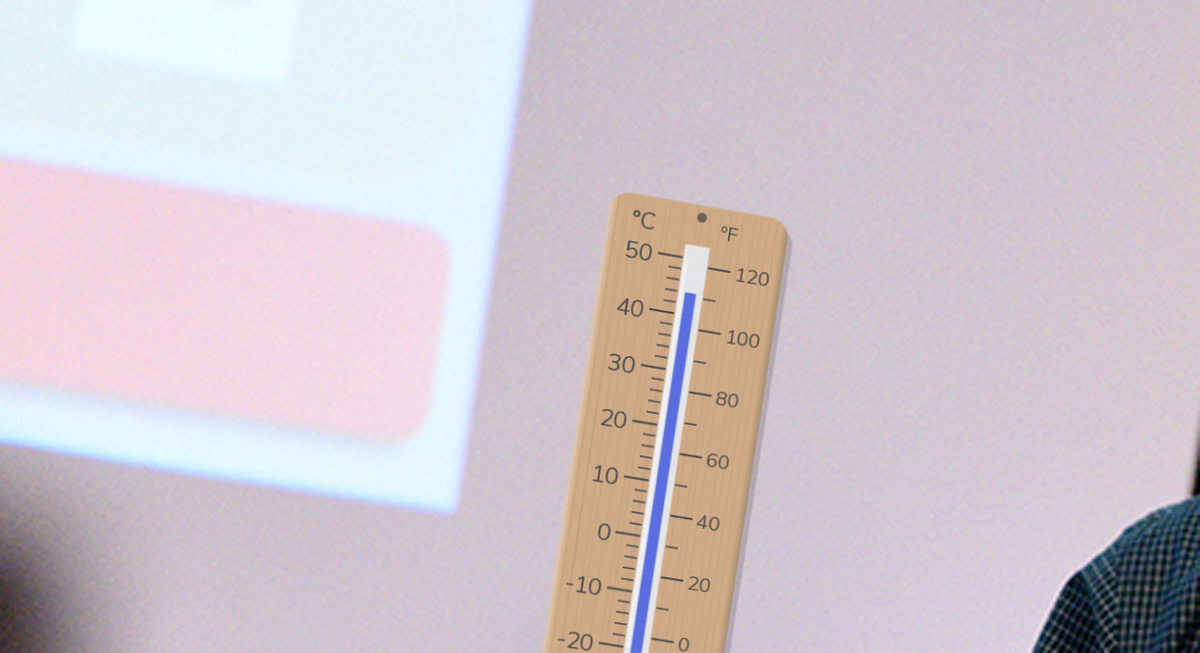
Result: 44
